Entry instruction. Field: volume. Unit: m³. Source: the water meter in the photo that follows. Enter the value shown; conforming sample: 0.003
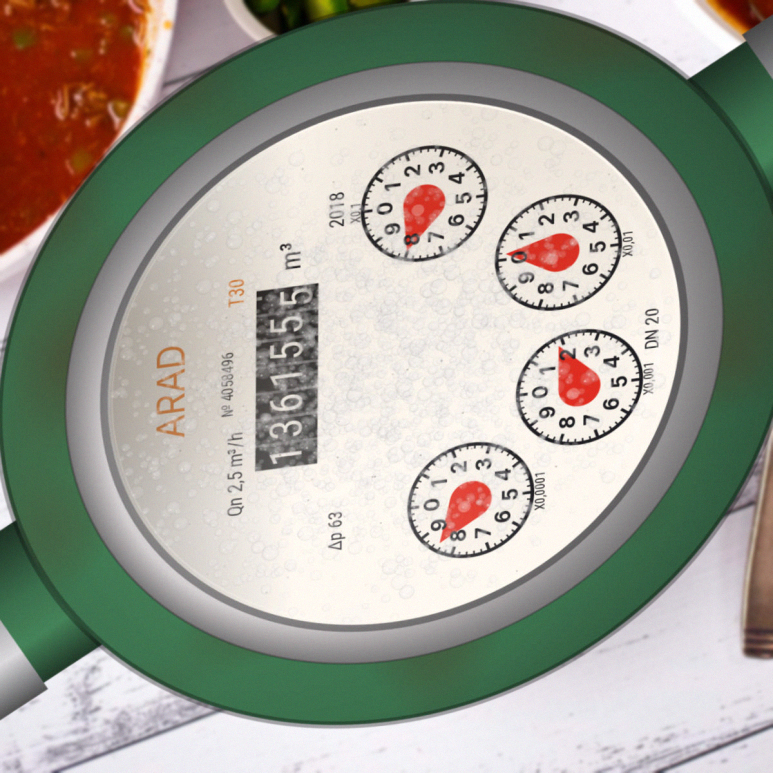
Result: 1361554.8018
